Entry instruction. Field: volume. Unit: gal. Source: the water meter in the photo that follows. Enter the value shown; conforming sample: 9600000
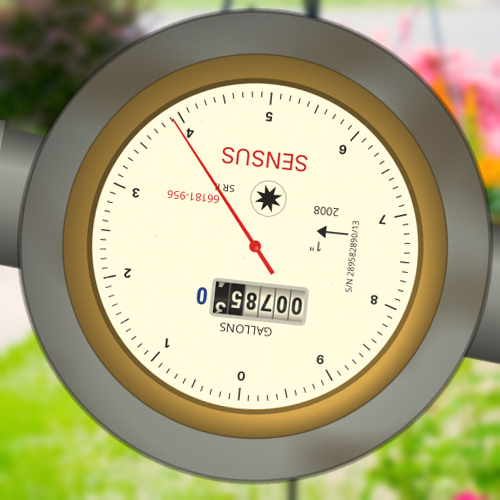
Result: 78533.9
